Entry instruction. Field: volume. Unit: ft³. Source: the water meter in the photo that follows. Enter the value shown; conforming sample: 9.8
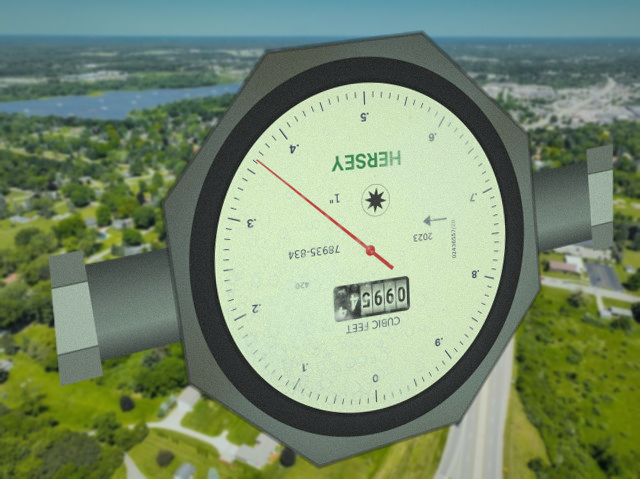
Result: 99544.36
